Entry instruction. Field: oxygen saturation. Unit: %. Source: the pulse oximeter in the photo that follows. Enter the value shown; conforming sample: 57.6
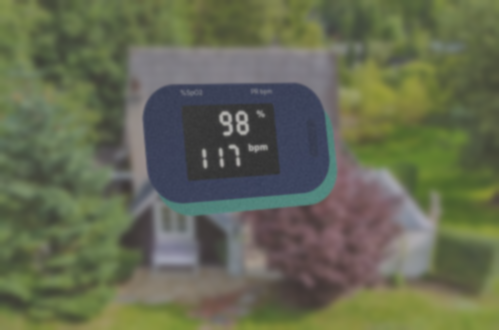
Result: 98
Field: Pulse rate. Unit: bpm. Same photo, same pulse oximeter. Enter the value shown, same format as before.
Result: 117
